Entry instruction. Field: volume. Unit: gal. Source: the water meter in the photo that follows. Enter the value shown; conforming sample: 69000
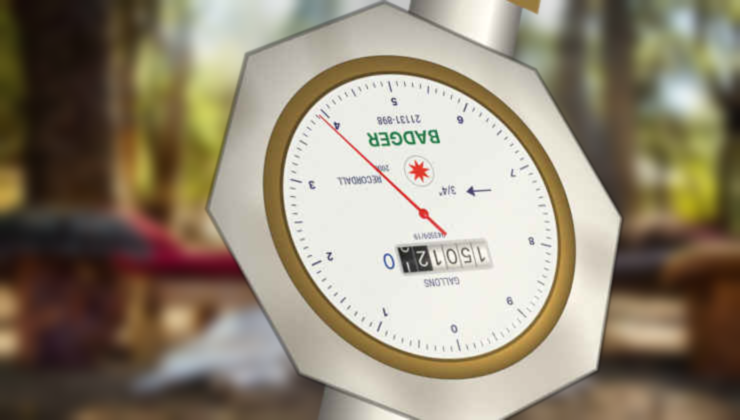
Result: 1501213.9
